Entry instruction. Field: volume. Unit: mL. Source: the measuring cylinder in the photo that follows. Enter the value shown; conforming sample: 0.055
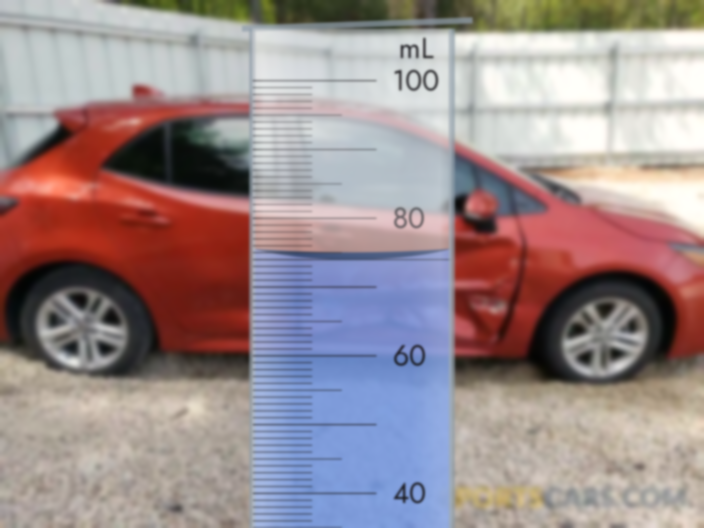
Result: 74
